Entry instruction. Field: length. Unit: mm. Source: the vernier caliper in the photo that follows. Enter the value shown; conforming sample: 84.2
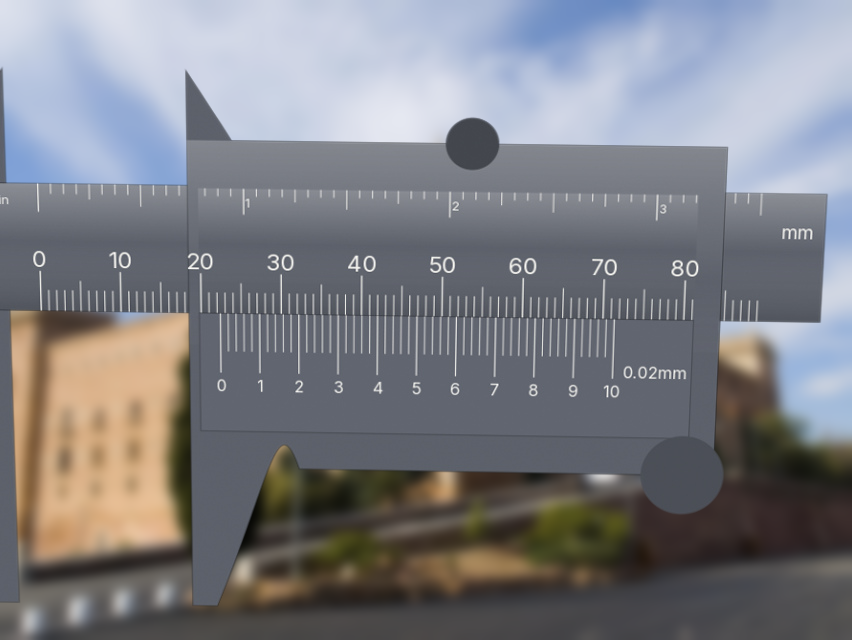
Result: 22.4
